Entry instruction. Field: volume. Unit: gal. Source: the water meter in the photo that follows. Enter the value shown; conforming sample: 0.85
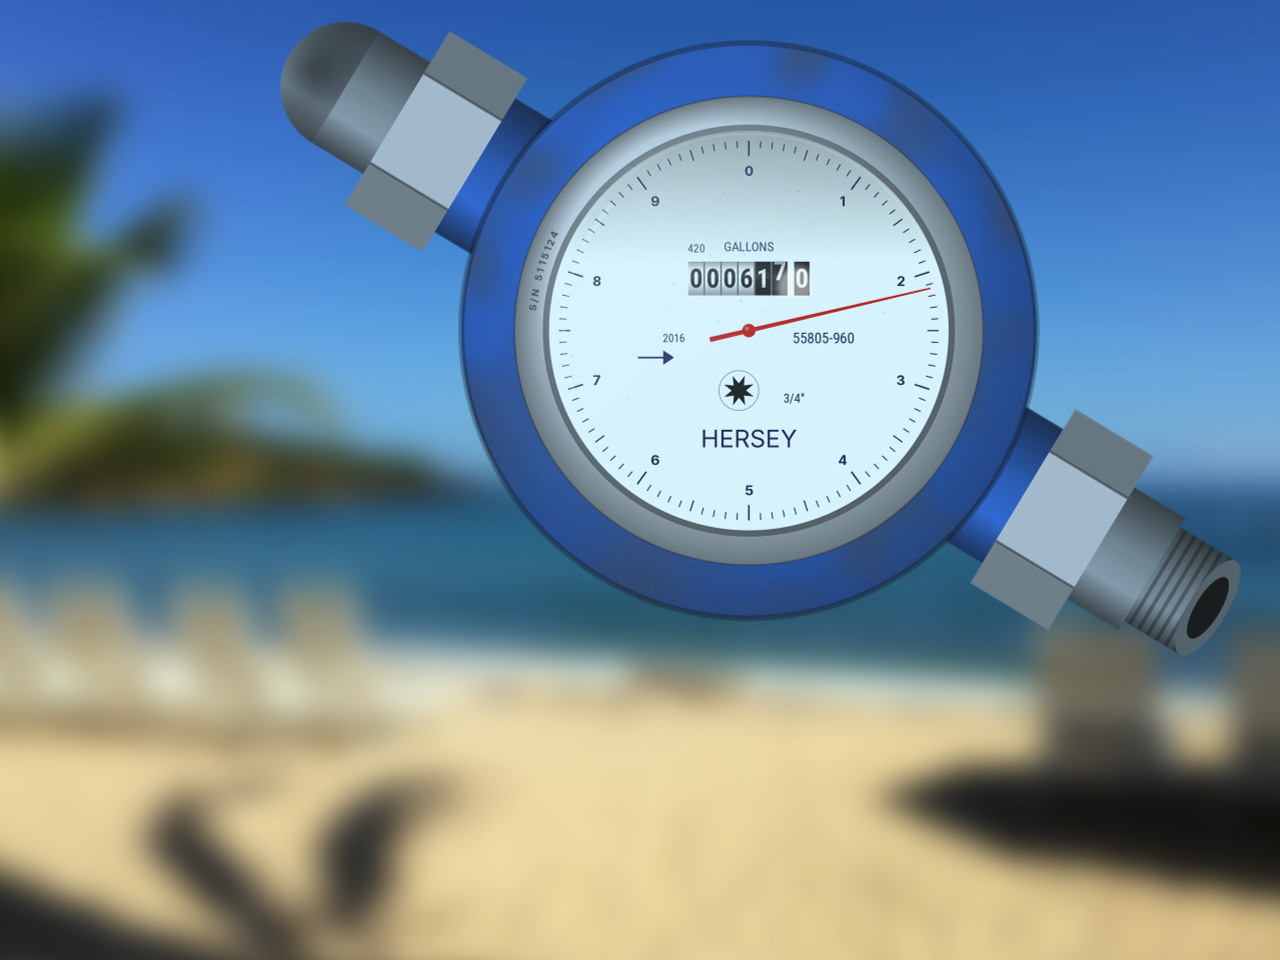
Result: 6172.1
